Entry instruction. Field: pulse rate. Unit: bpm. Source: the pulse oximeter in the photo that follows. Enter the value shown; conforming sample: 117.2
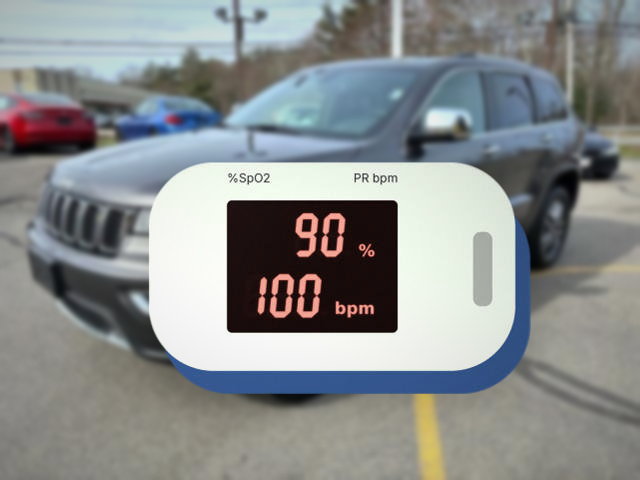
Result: 100
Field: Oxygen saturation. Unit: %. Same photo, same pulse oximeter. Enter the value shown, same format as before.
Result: 90
